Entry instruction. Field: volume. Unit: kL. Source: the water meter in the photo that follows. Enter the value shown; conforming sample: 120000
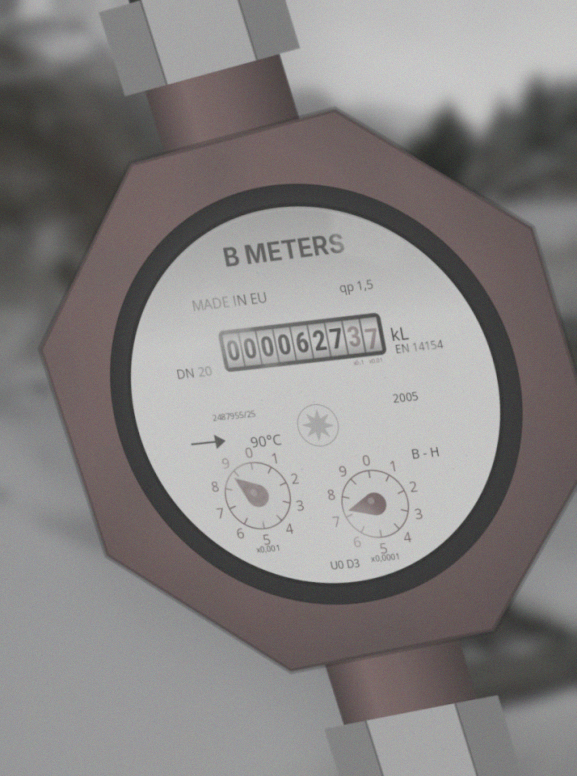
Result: 627.3687
